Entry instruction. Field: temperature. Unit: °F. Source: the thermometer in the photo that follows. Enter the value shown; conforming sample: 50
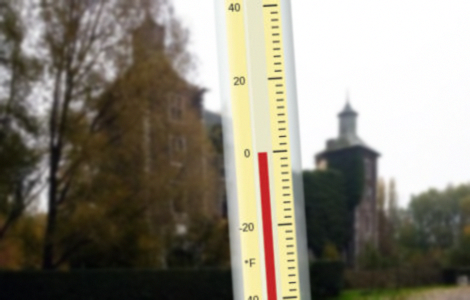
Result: 0
